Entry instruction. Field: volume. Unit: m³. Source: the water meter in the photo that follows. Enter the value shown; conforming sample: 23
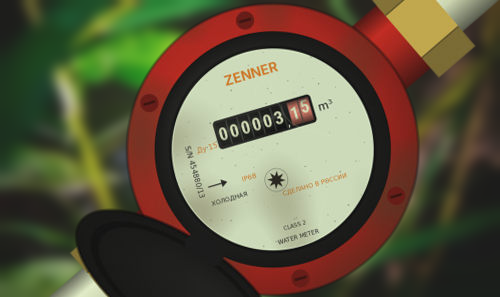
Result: 3.15
